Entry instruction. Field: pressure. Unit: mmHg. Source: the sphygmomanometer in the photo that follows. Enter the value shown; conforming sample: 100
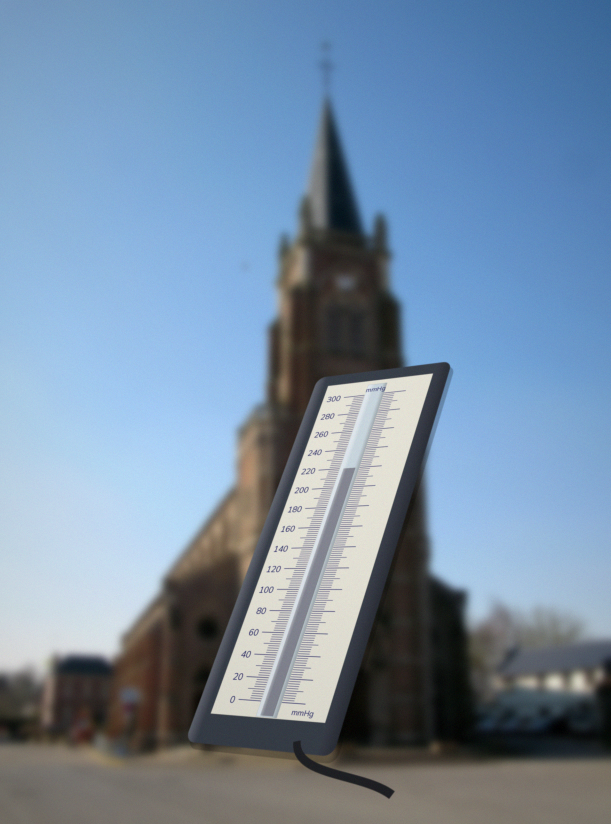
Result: 220
